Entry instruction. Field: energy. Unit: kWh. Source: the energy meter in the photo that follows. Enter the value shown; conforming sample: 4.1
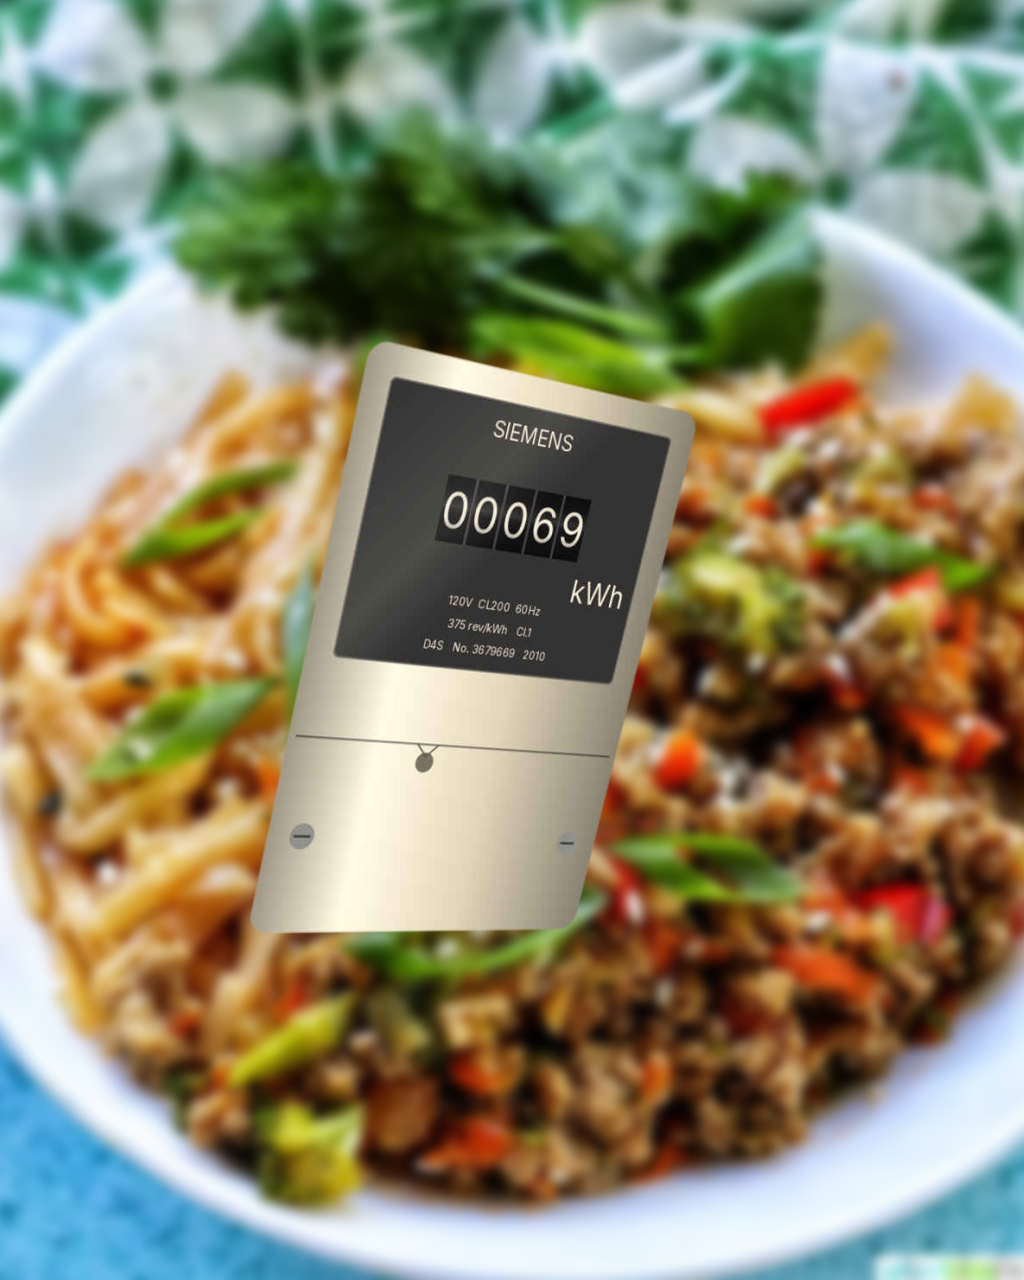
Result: 69
